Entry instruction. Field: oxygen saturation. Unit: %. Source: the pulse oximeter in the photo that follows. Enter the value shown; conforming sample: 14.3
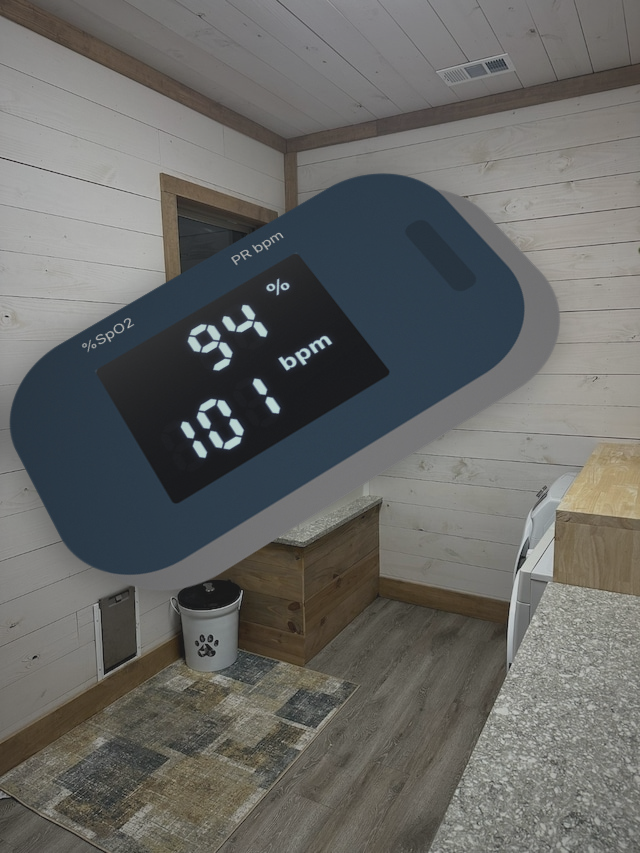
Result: 94
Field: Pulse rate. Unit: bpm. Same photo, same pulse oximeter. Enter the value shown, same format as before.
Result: 101
